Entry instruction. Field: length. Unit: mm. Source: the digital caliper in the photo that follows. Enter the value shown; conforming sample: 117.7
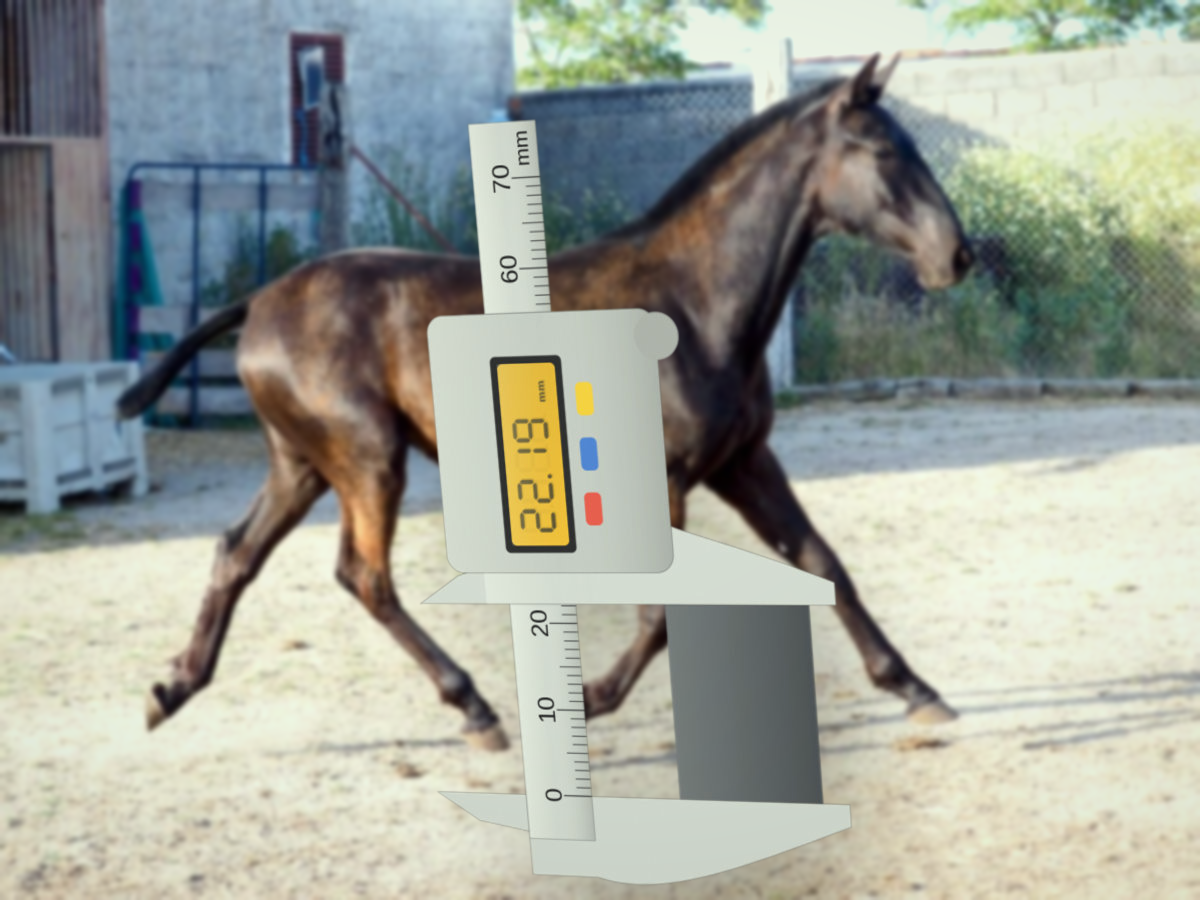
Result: 22.19
